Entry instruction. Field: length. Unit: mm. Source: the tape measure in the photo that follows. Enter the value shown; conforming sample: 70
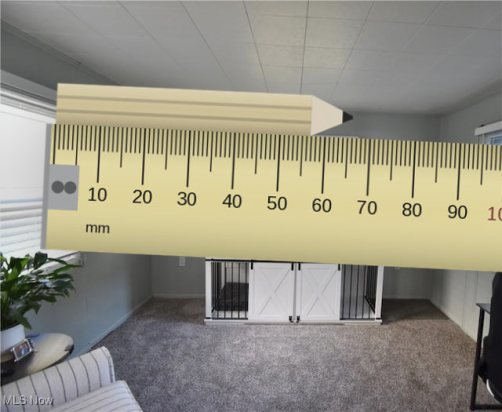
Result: 66
